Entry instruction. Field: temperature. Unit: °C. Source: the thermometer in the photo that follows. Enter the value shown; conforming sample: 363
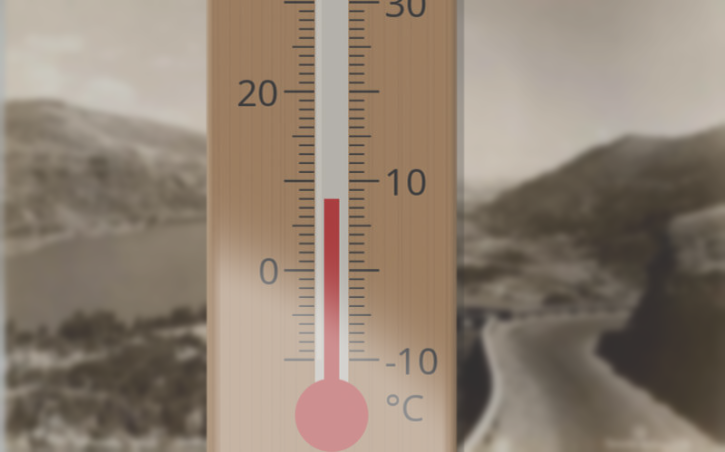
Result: 8
